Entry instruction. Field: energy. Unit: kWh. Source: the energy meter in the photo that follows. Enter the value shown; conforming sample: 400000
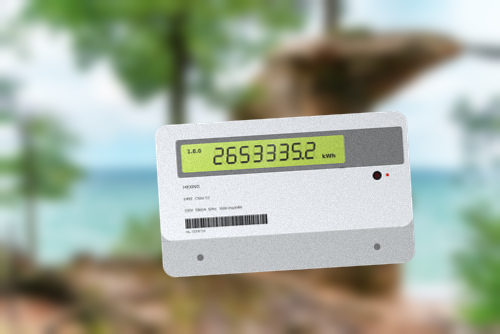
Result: 2653335.2
